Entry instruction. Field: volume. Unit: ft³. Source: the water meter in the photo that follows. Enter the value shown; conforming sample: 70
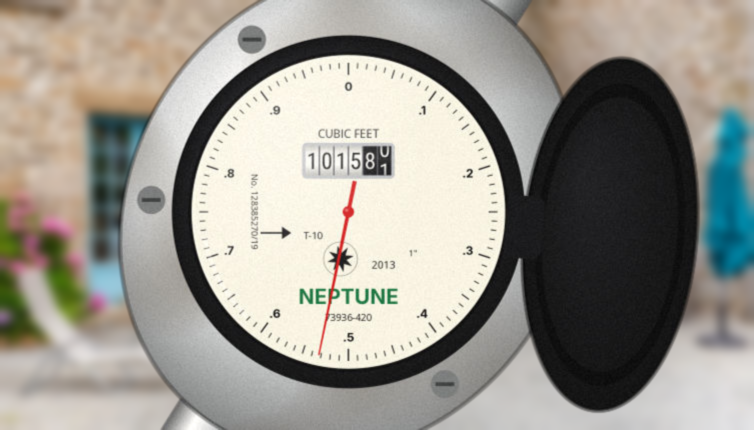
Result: 101580.53
